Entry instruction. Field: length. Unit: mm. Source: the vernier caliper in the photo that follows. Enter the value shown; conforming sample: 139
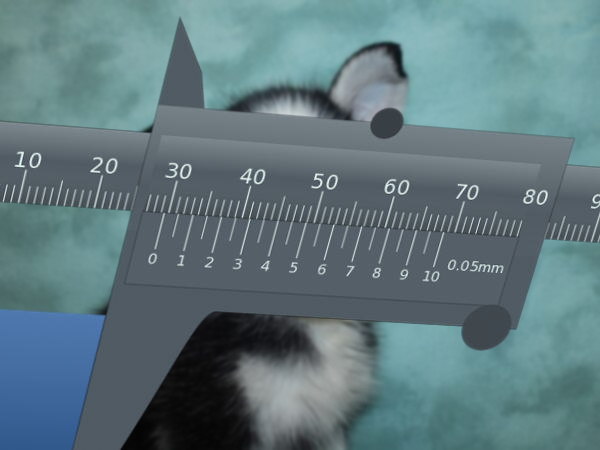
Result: 29.4
